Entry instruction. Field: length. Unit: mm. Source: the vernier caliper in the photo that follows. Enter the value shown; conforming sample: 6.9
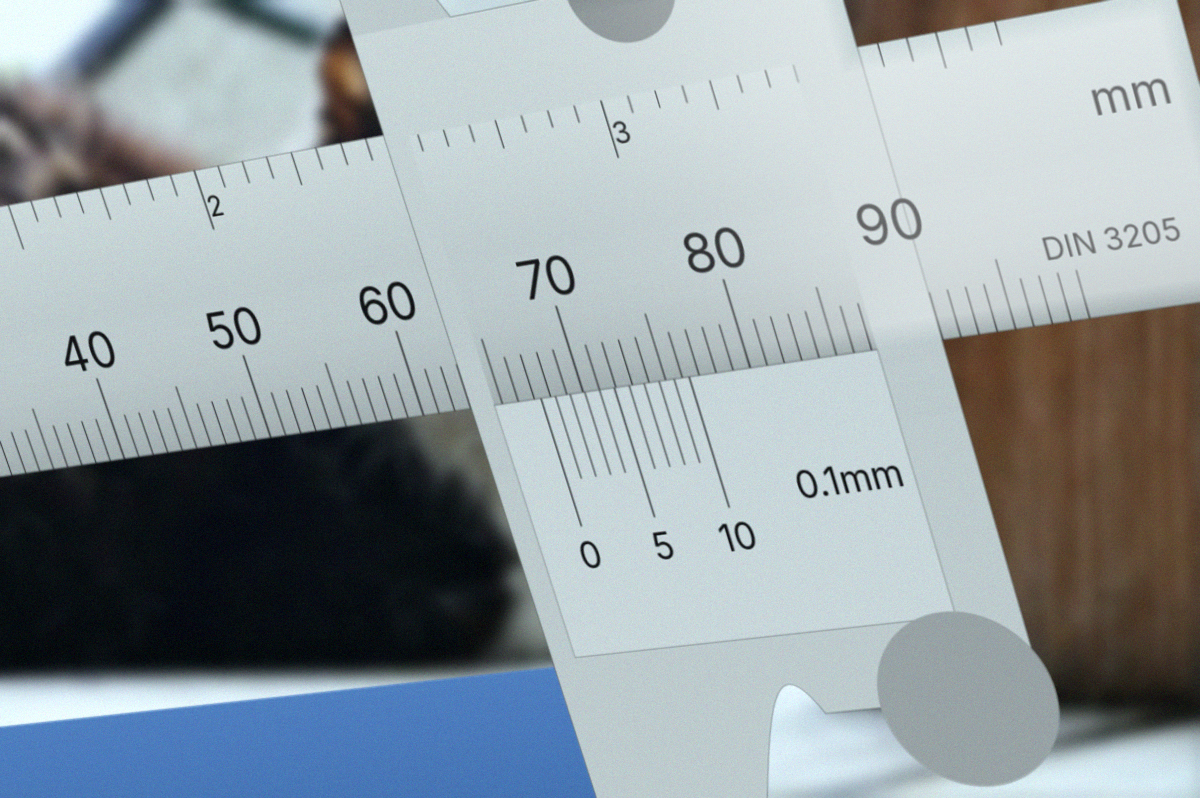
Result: 67.4
